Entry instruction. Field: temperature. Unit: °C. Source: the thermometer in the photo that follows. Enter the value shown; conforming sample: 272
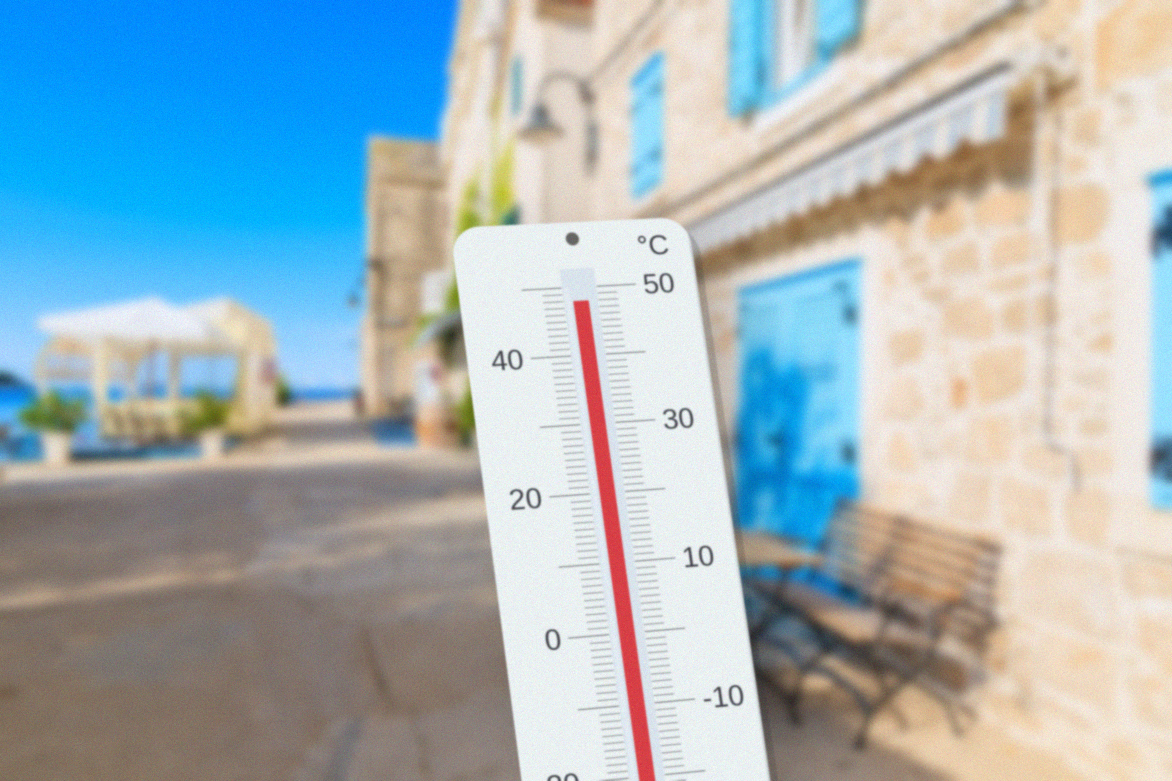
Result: 48
